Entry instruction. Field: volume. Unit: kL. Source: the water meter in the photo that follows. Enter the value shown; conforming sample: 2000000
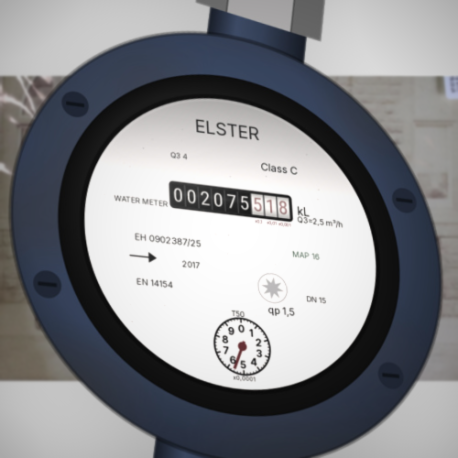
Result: 2075.5185
